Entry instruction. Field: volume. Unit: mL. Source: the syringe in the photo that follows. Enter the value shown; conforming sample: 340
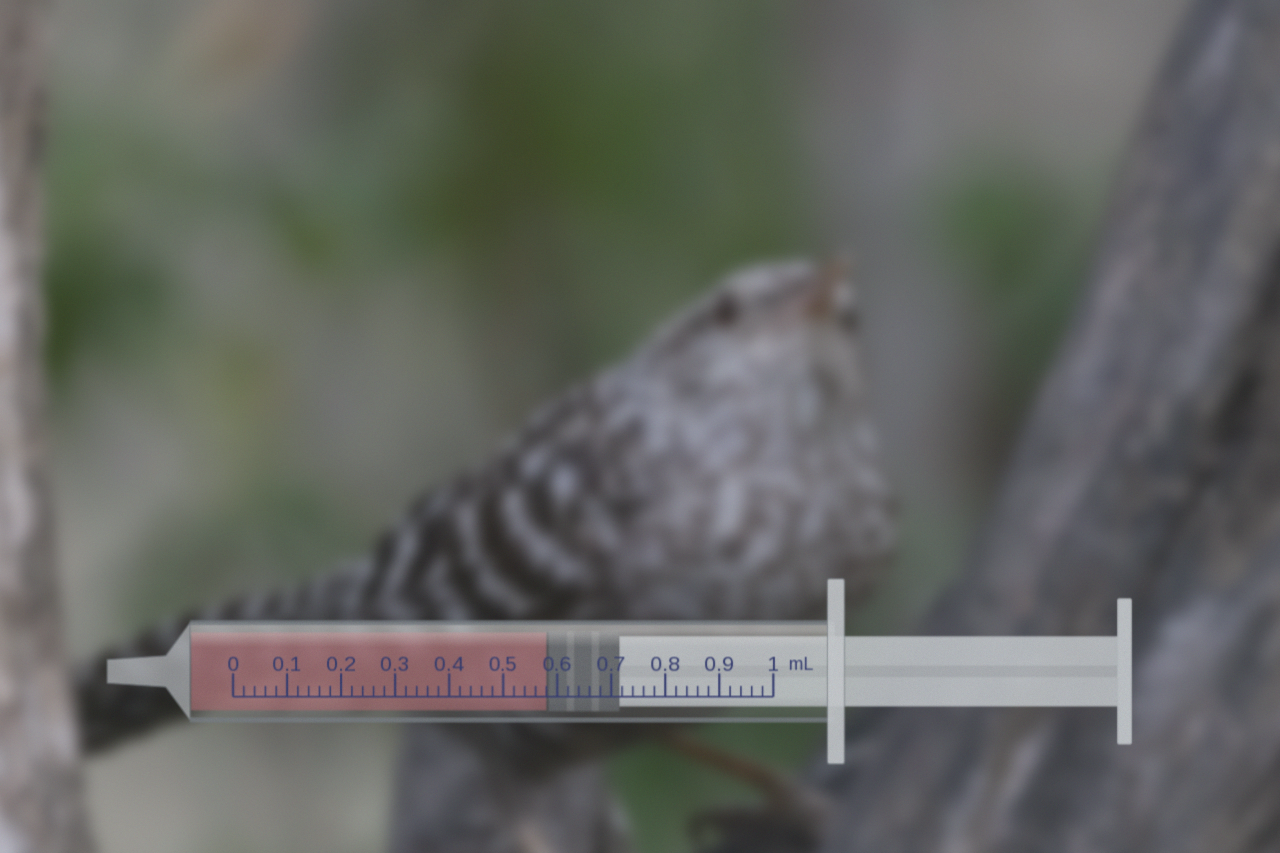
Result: 0.58
